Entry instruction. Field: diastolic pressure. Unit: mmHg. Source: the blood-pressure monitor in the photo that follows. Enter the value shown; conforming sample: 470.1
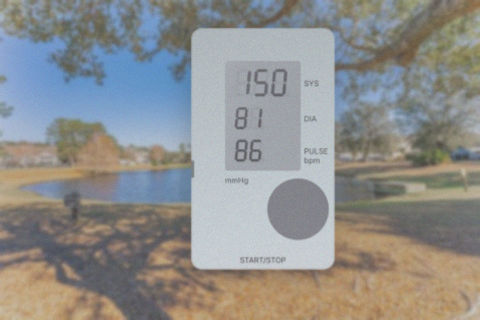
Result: 81
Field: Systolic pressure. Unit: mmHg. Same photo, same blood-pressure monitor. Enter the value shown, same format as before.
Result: 150
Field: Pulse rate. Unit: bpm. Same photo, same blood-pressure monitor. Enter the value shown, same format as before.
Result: 86
